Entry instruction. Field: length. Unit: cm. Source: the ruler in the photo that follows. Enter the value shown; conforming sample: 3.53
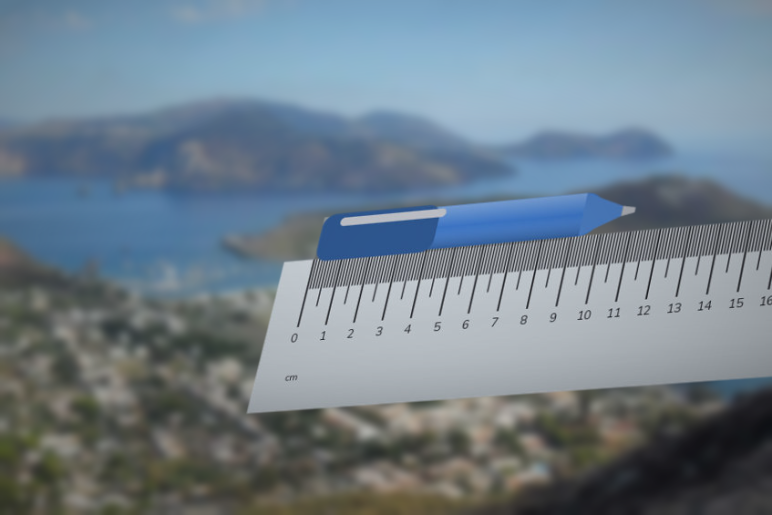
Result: 11
